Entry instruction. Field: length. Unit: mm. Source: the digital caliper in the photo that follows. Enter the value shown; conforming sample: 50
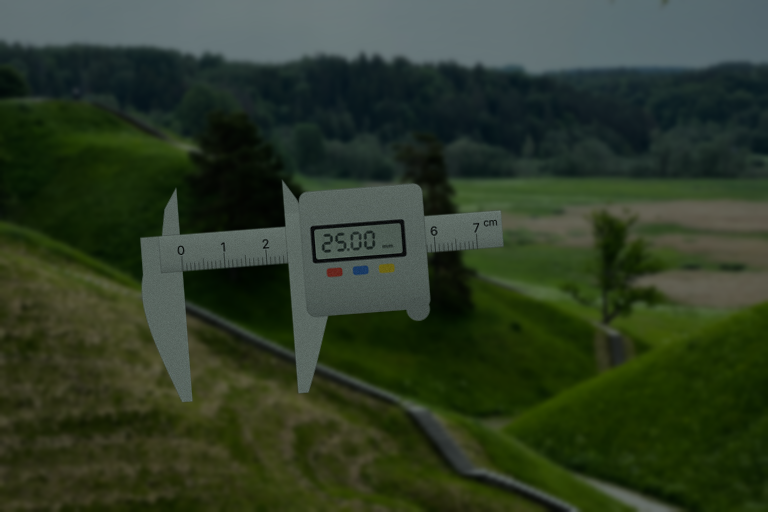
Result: 25.00
